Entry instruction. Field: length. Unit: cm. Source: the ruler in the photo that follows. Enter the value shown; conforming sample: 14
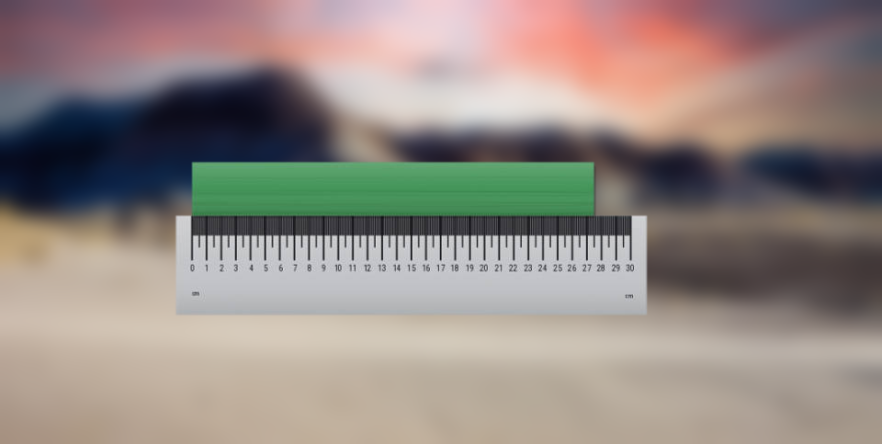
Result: 27.5
